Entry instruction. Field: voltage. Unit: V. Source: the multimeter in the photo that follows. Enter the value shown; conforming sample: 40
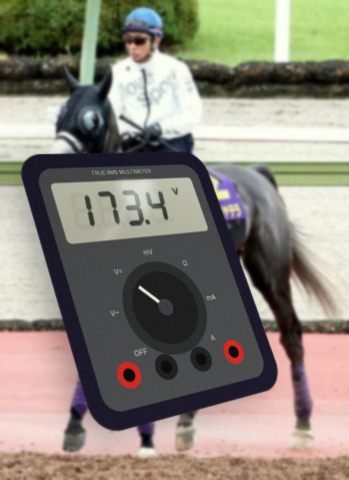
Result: 173.4
